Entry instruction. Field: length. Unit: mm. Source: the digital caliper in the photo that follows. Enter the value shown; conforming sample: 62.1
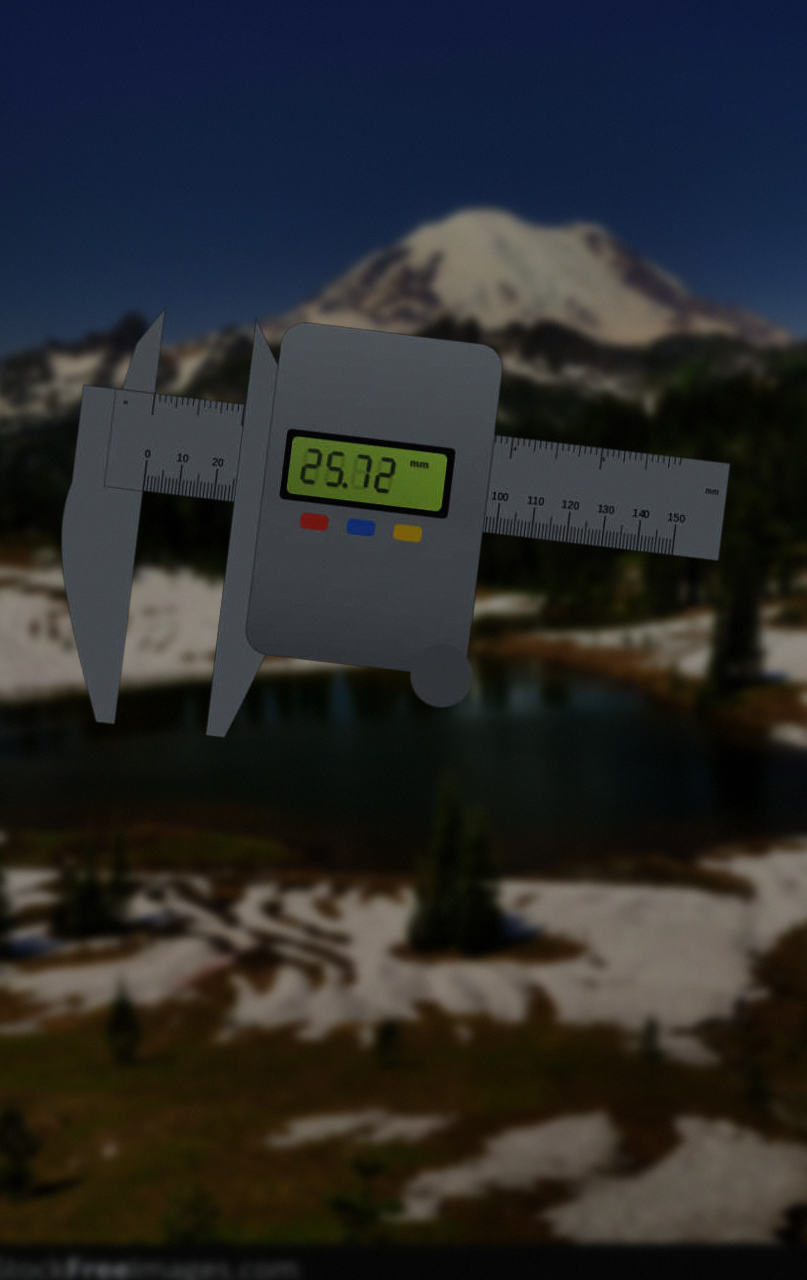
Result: 25.72
